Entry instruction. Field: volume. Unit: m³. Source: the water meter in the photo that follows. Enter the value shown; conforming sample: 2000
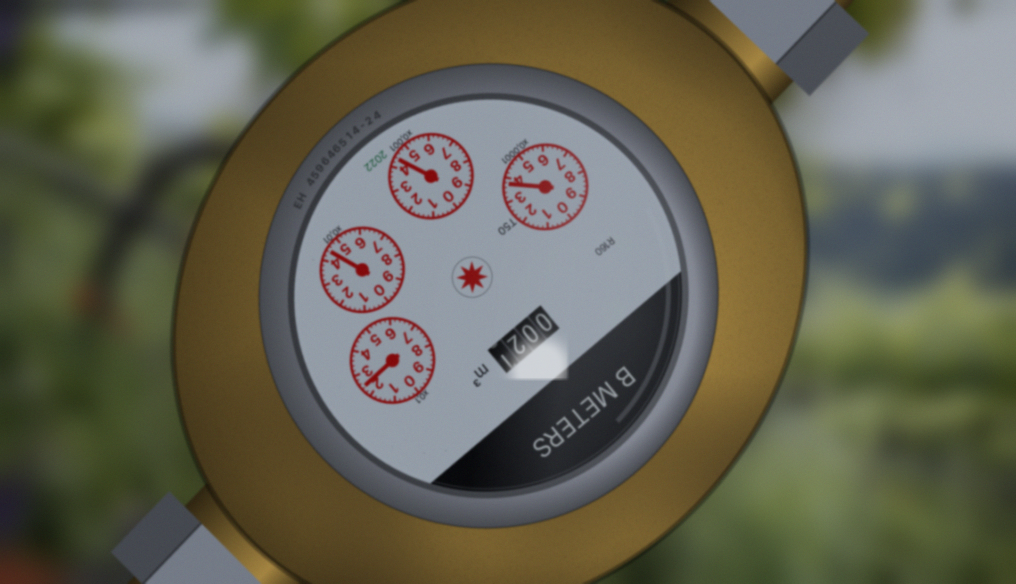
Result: 21.2443
